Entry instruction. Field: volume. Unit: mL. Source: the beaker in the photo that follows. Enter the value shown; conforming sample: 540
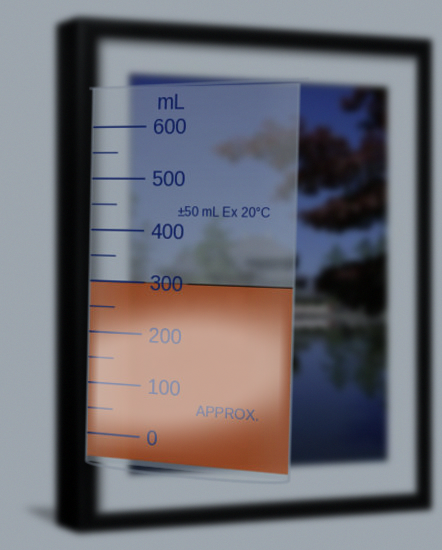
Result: 300
